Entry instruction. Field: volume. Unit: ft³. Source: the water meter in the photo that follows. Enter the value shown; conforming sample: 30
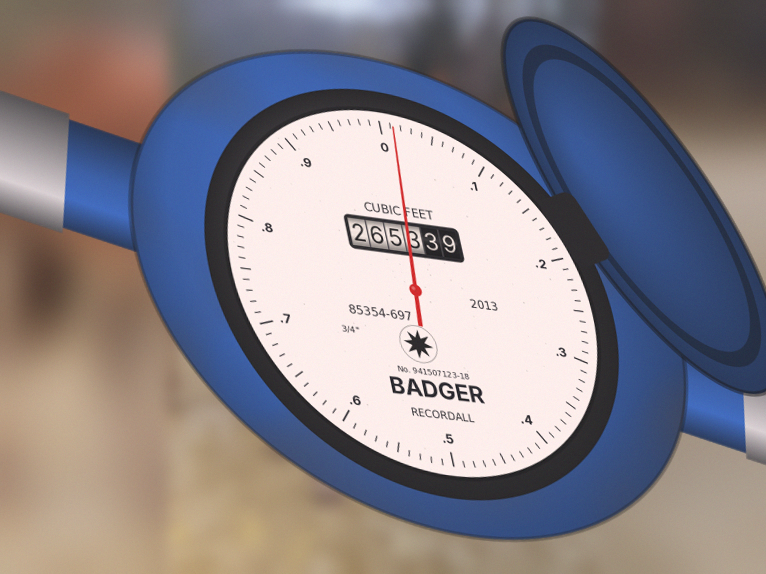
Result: 265339.01
